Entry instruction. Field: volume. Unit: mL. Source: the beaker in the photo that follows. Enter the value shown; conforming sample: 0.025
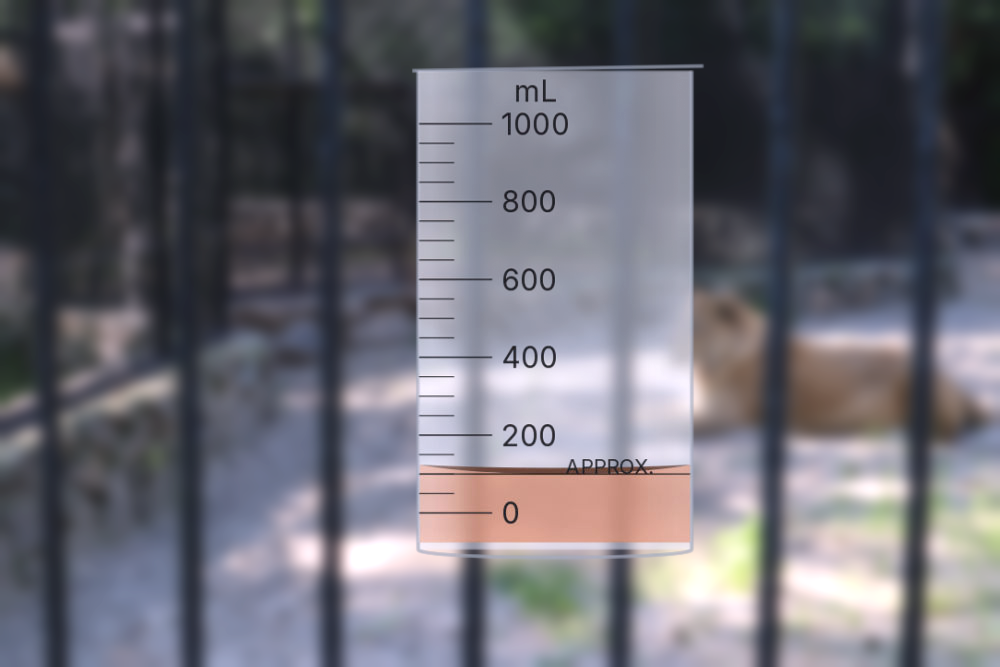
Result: 100
